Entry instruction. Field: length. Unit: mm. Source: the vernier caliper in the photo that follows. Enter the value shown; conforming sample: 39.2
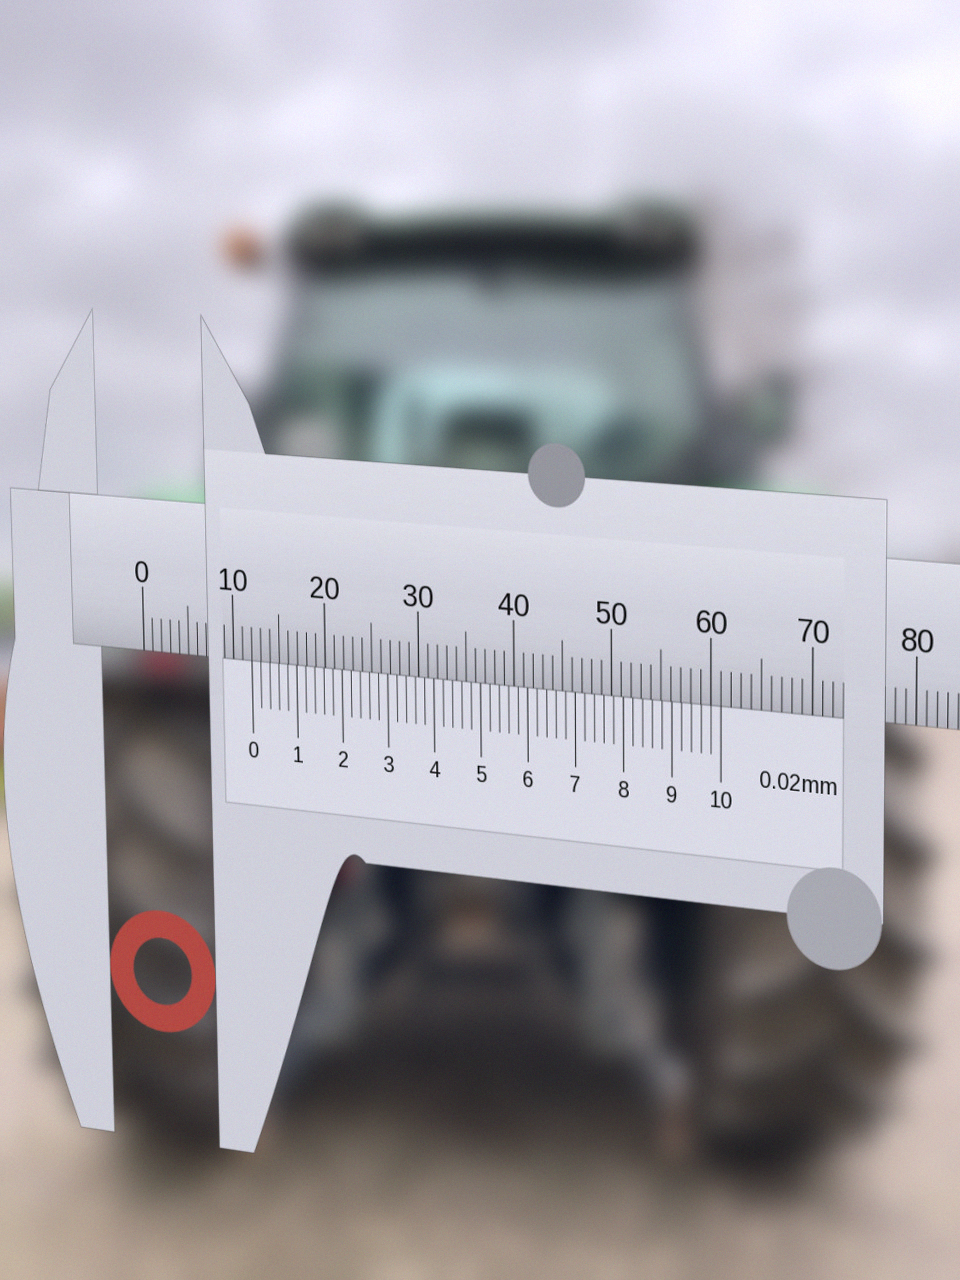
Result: 12.0
